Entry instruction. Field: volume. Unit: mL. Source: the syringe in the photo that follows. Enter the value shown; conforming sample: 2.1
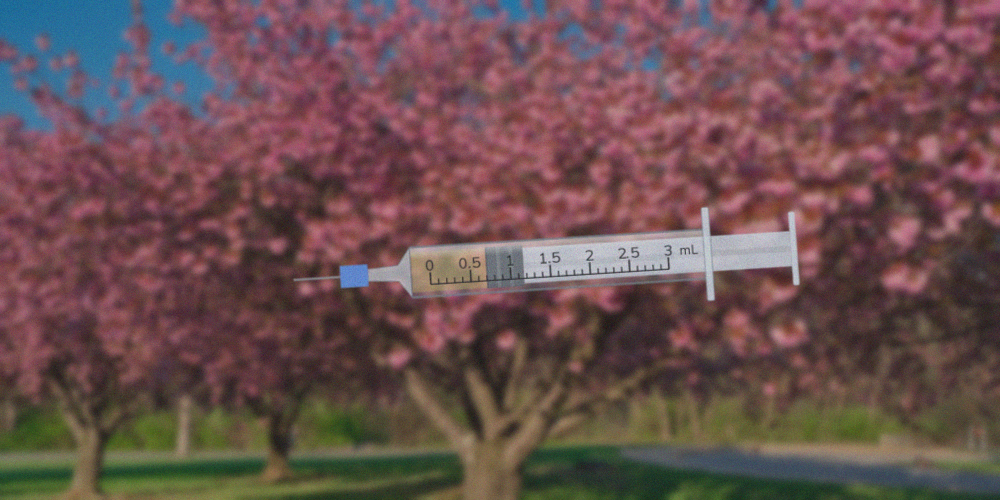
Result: 0.7
